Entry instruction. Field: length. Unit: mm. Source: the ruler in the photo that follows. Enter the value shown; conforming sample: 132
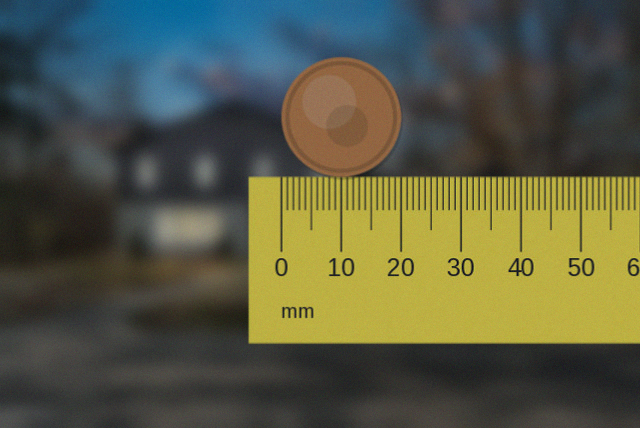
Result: 20
